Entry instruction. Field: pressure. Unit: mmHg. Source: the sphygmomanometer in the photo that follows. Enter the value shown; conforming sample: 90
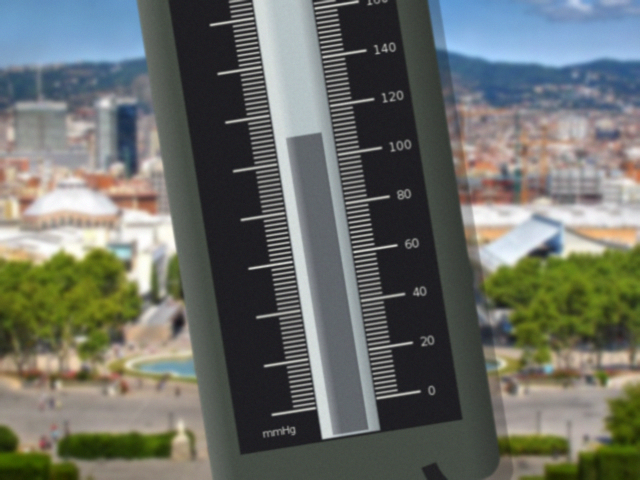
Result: 110
